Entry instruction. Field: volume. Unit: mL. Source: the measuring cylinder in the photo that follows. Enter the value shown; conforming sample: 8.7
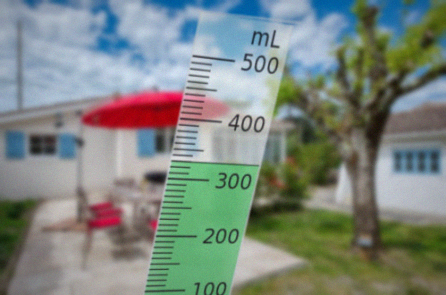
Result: 330
